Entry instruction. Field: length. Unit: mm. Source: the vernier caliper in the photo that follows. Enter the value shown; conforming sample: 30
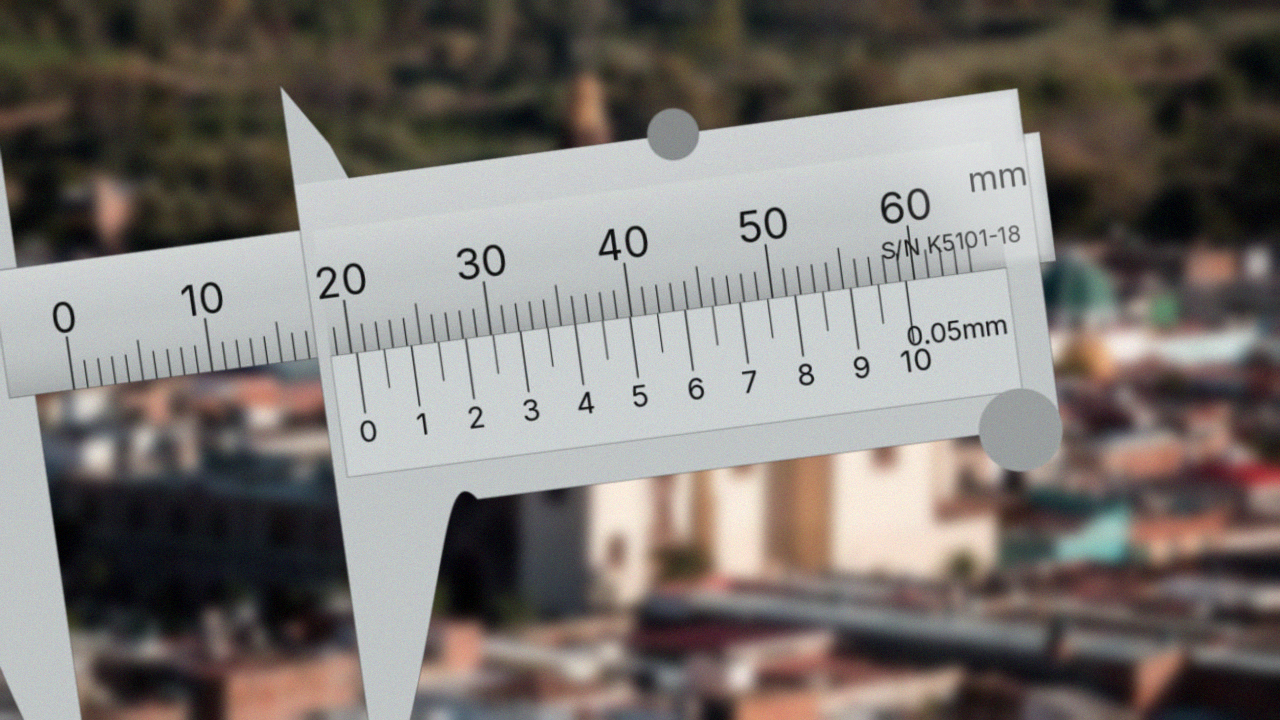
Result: 20.4
